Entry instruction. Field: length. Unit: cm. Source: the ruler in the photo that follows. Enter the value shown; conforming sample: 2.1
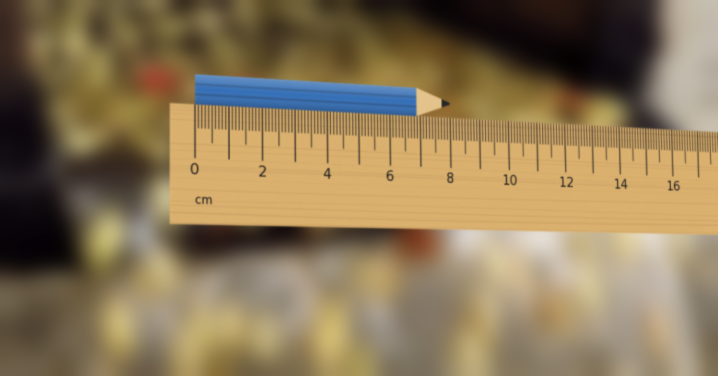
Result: 8
